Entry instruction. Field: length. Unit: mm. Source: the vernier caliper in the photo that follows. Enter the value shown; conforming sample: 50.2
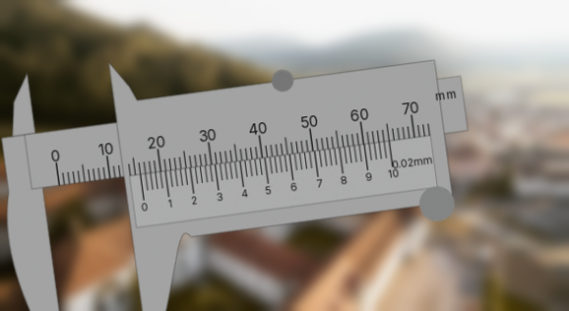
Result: 16.0
